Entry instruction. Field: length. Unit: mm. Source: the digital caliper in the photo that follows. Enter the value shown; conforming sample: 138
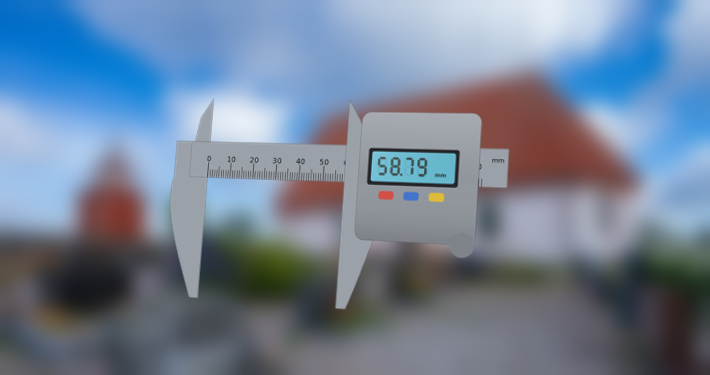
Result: 58.79
